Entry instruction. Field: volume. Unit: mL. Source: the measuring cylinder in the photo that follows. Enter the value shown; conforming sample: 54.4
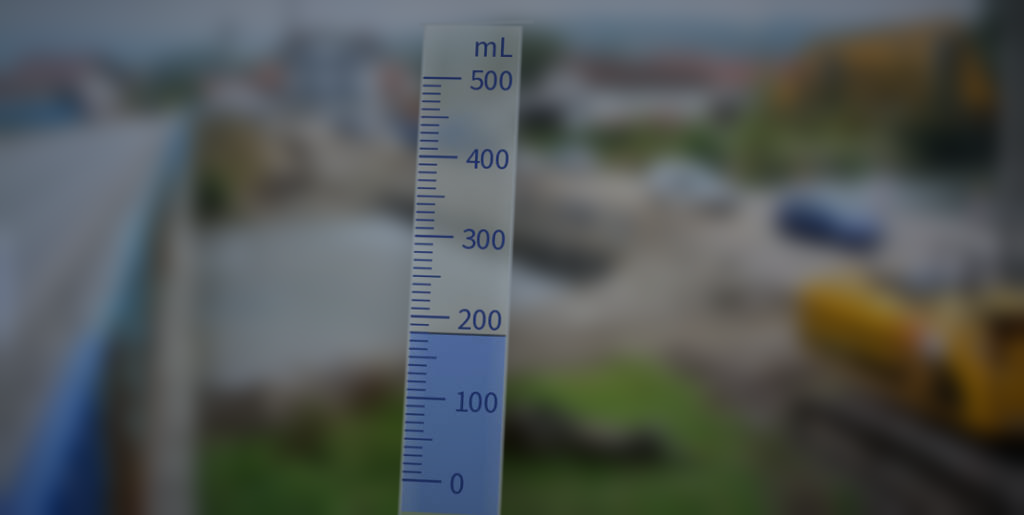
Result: 180
